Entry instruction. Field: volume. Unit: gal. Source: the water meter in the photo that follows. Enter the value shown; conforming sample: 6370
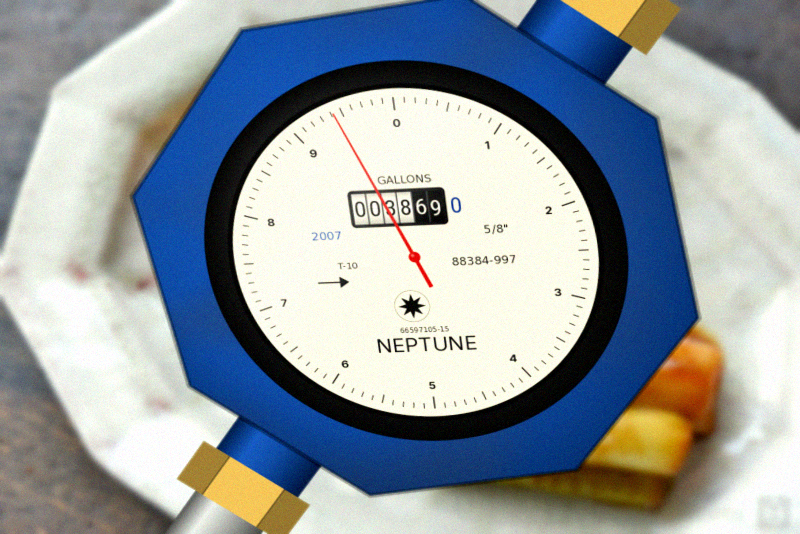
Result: 38689.4
